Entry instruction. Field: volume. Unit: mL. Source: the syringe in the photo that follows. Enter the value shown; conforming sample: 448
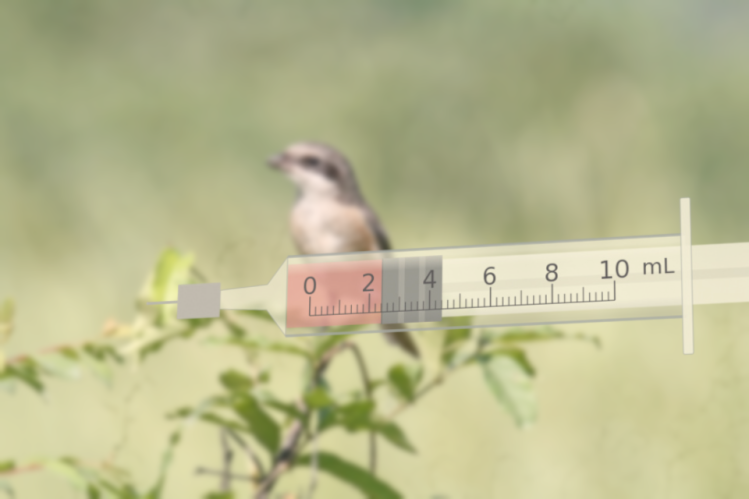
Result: 2.4
